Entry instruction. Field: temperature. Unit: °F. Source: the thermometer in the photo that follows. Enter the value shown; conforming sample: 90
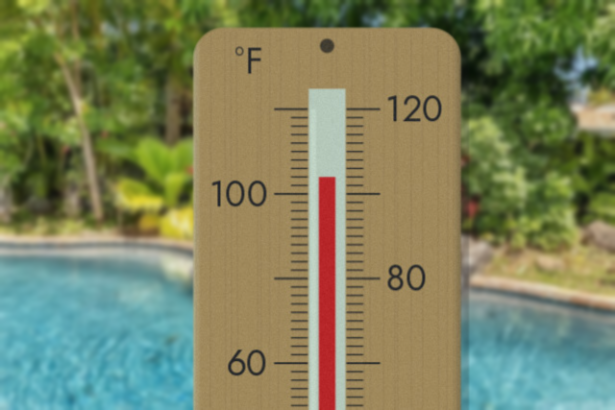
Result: 104
